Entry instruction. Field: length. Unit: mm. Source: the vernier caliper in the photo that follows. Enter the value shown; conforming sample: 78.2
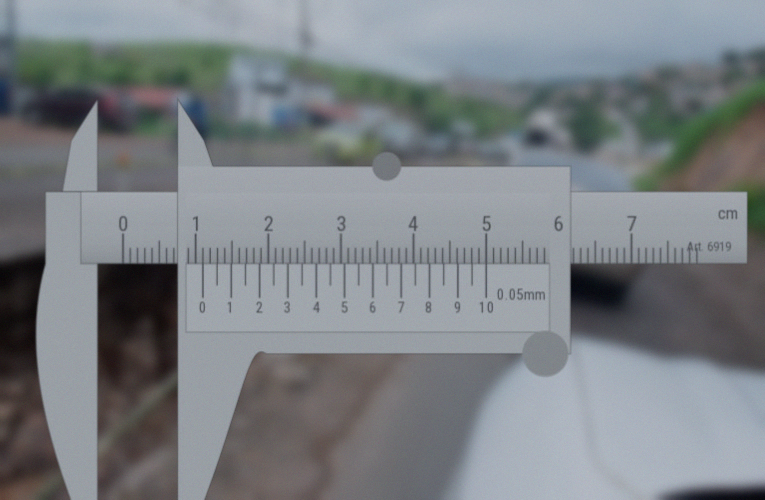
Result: 11.0
